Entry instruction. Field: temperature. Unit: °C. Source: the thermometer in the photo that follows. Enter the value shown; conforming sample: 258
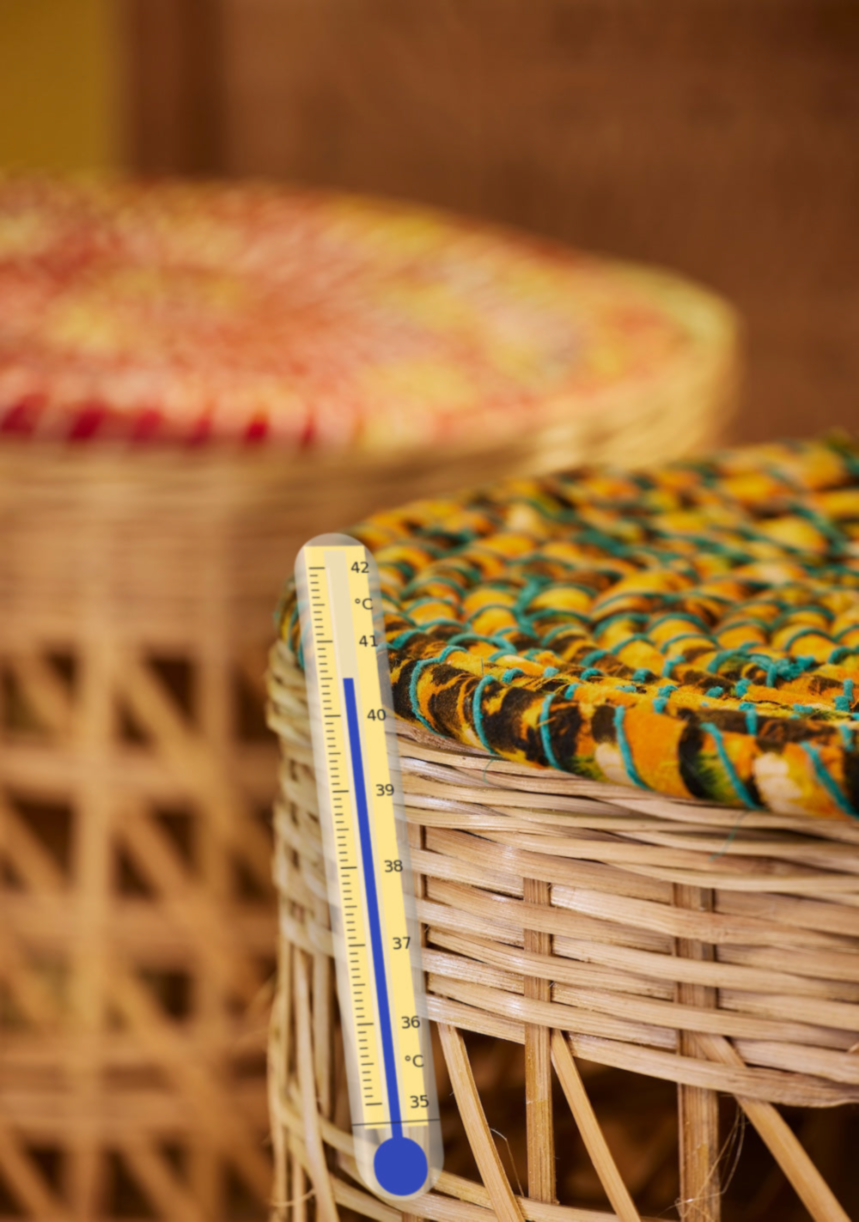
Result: 40.5
